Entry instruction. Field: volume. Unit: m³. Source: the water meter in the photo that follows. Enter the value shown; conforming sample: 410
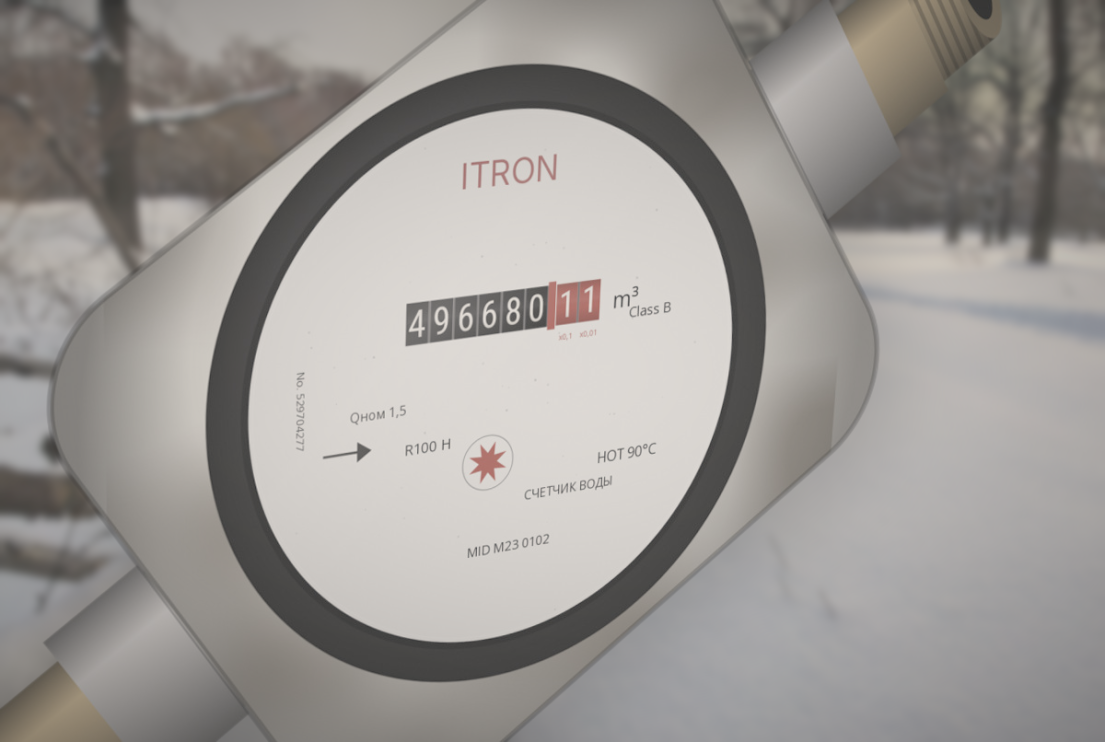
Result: 496680.11
